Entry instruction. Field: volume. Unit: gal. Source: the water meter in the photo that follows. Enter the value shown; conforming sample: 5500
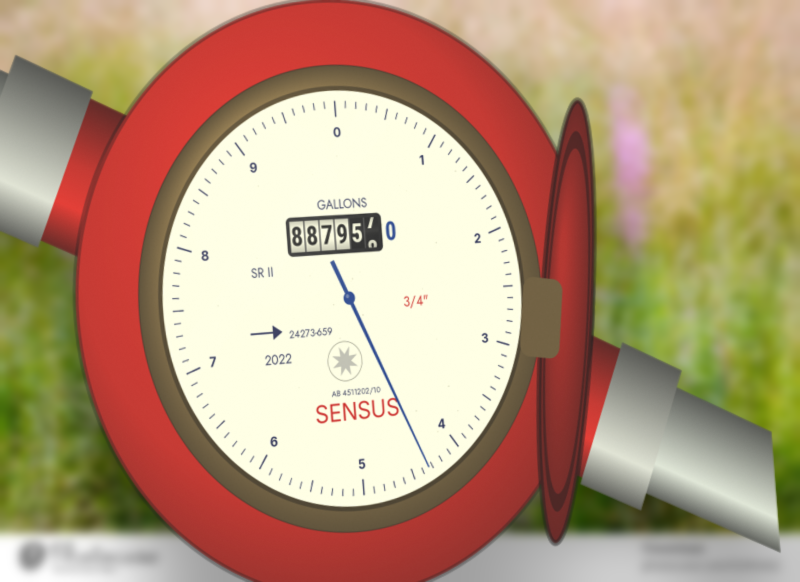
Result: 8879574.3
